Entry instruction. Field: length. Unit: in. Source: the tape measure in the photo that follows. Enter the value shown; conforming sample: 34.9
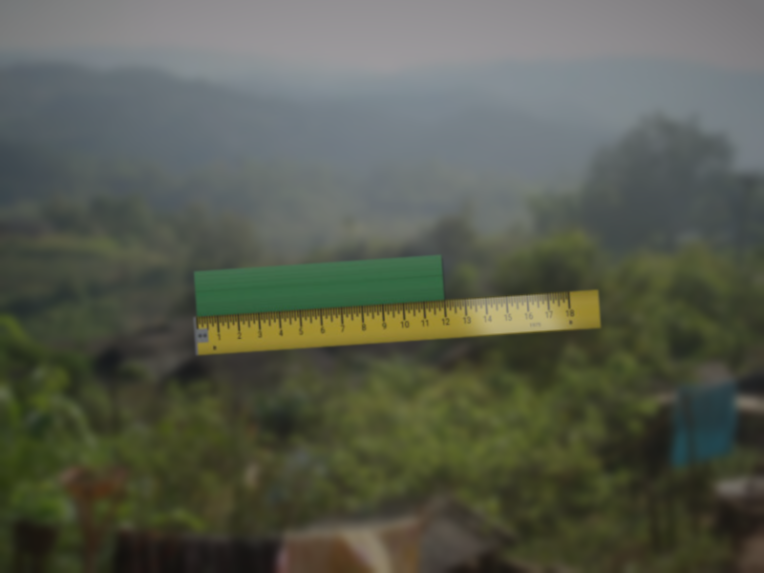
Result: 12
